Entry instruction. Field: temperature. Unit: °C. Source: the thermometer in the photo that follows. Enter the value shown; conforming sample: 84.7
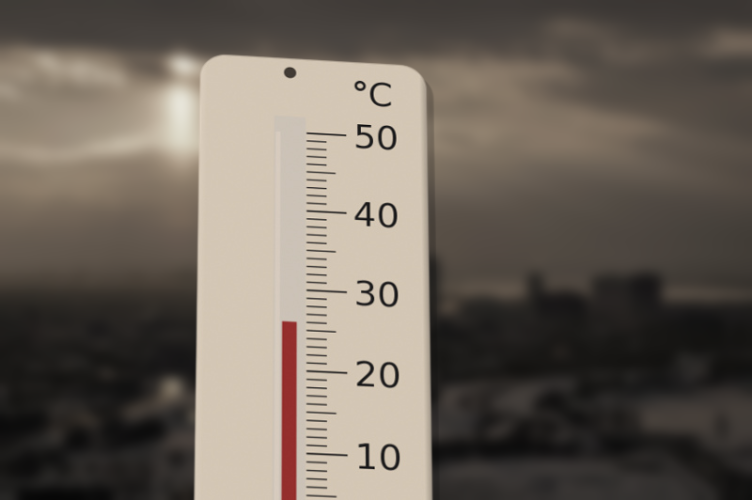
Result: 26
